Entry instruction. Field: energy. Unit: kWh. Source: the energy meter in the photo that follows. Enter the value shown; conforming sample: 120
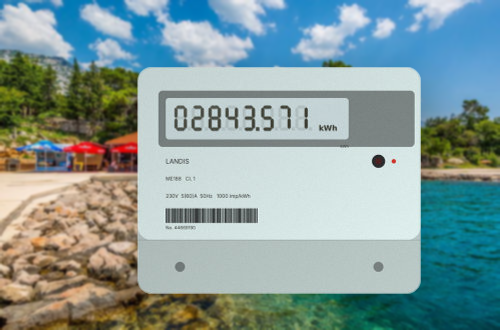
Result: 2843.571
